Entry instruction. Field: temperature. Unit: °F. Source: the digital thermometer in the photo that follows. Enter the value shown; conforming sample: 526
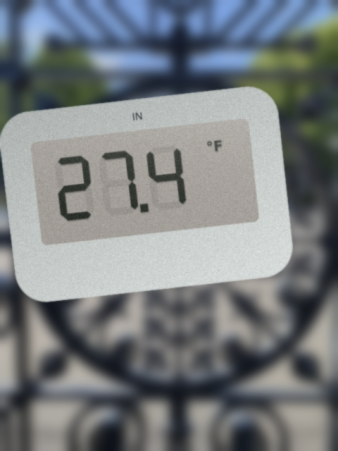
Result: 27.4
